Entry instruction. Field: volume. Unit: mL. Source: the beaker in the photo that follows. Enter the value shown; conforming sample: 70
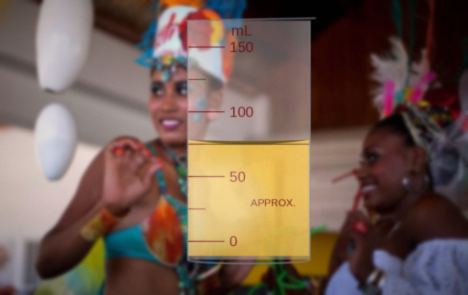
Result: 75
